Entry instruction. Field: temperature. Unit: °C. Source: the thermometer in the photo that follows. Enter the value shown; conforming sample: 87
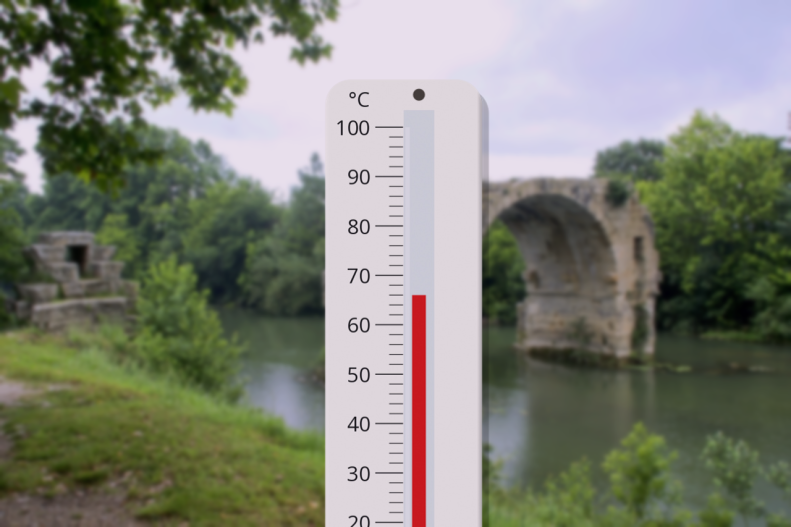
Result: 66
